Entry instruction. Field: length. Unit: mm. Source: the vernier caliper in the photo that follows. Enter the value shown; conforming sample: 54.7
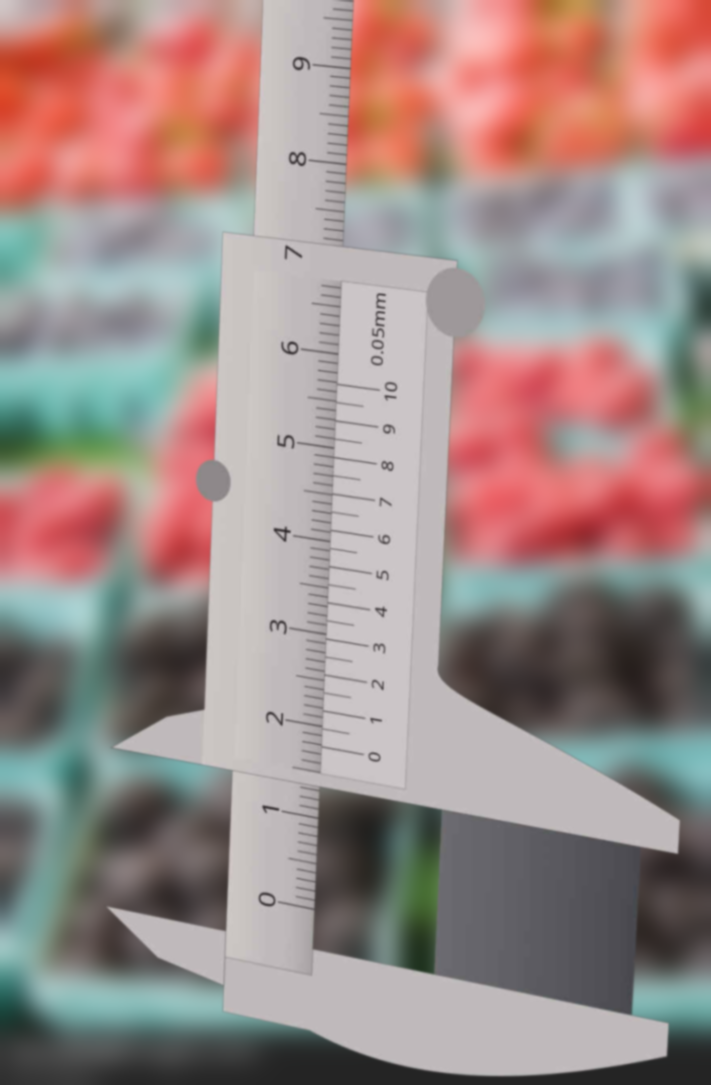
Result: 17.8
